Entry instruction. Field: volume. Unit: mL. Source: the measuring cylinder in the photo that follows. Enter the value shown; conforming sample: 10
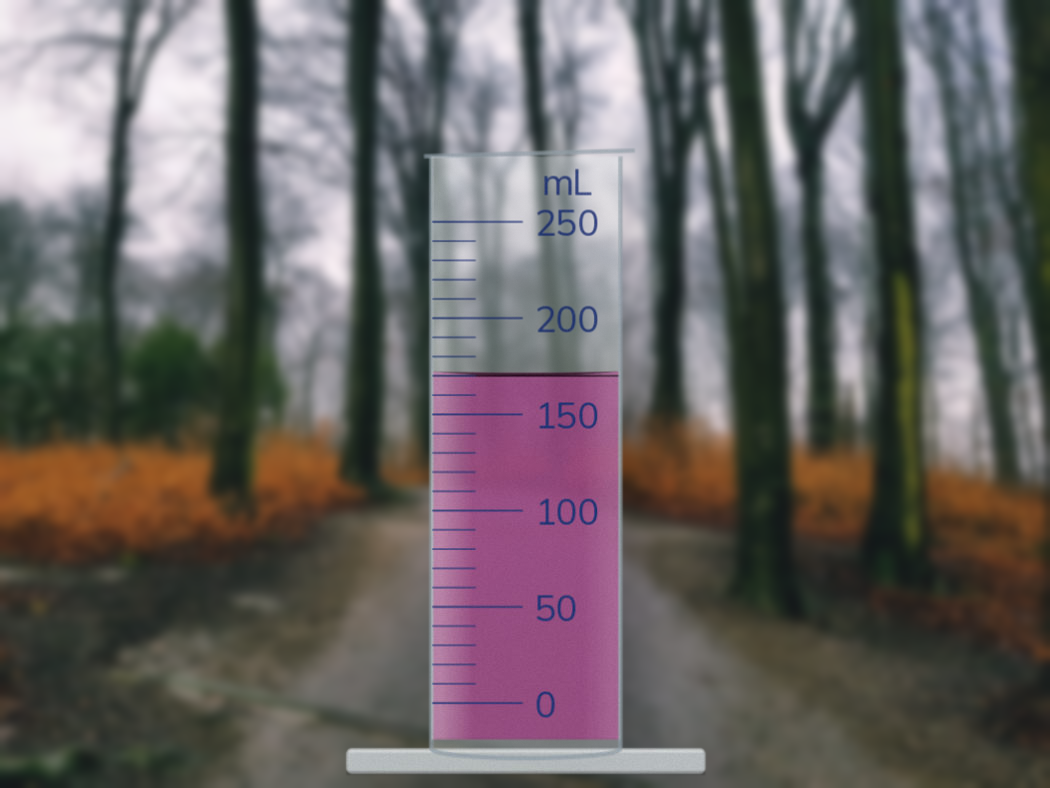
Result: 170
